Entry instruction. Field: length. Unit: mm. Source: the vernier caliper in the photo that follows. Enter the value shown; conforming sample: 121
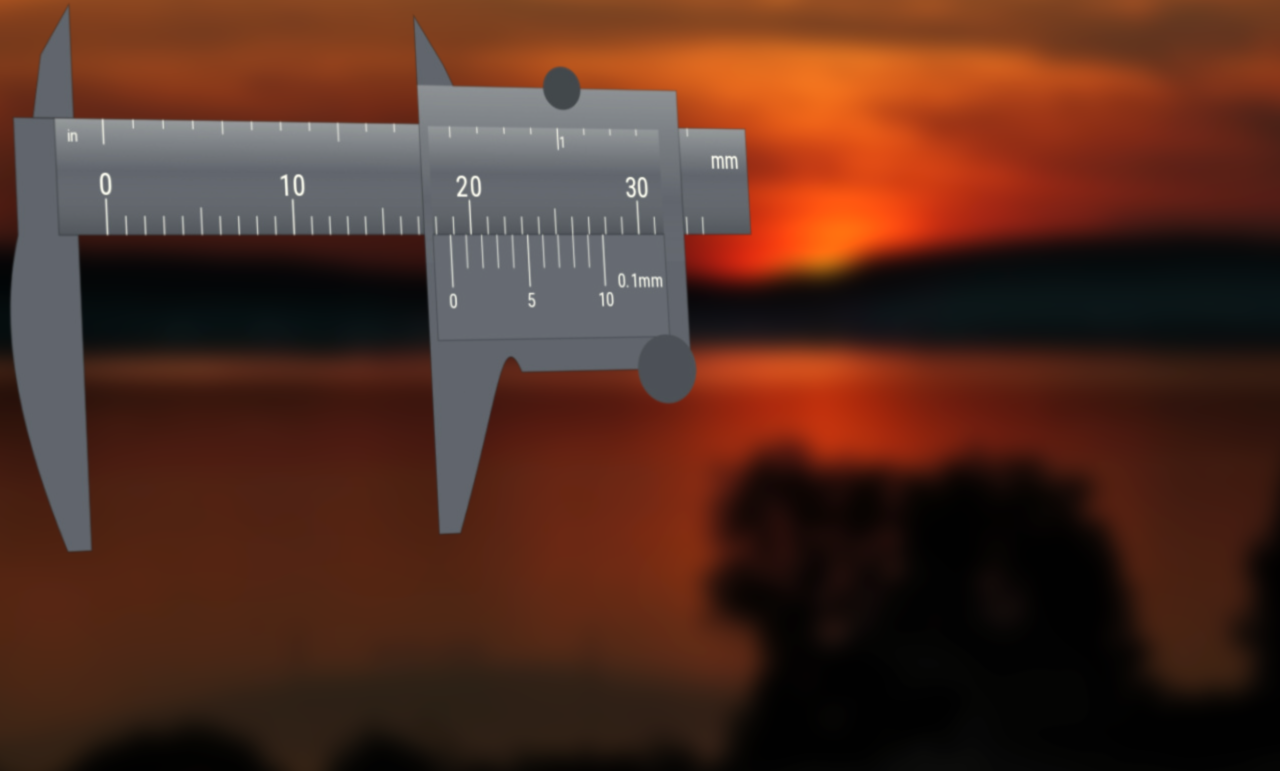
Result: 18.8
